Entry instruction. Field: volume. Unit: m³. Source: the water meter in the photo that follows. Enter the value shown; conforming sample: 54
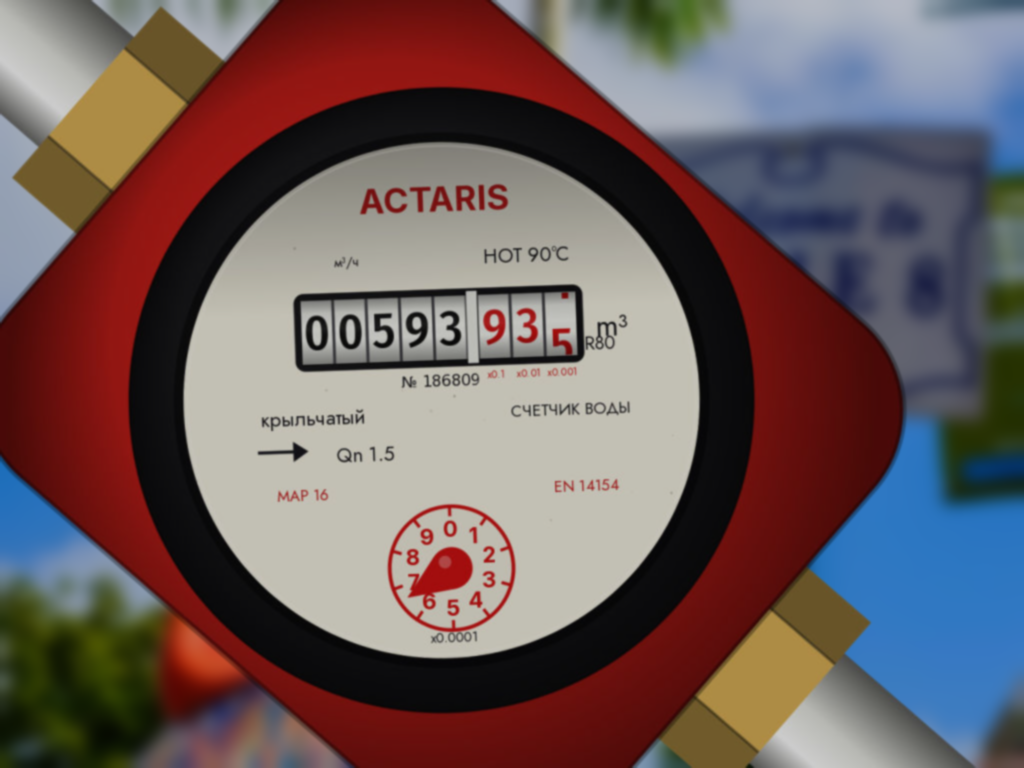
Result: 593.9346
